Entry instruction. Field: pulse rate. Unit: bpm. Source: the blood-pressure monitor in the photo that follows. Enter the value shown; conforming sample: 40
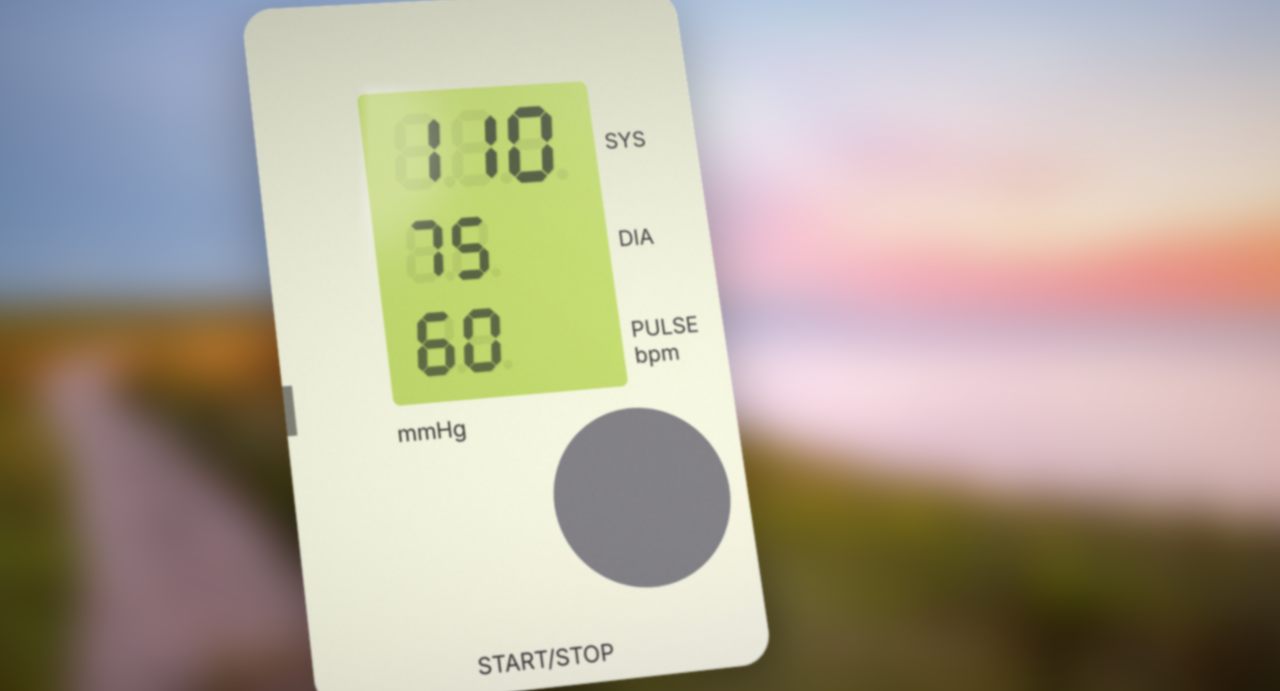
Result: 60
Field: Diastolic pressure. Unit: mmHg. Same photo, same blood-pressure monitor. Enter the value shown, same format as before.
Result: 75
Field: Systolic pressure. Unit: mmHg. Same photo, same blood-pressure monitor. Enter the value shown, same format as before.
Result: 110
